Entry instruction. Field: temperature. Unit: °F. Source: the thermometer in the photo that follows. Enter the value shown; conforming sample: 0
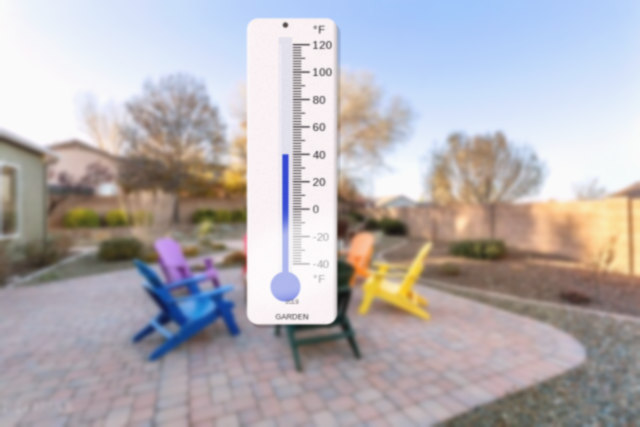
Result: 40
